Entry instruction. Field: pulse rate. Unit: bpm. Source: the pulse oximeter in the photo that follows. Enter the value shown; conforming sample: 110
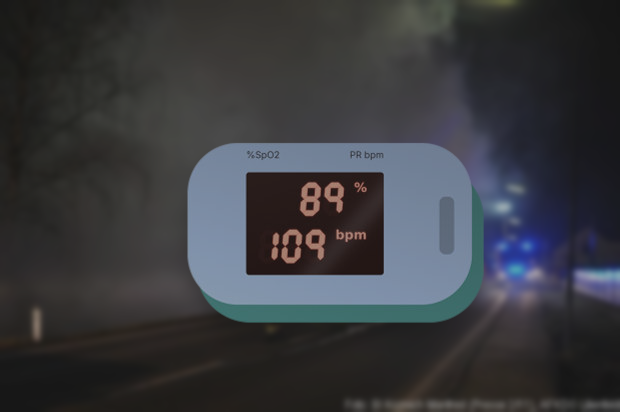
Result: 109
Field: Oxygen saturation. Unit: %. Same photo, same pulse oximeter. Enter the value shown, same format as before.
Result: 89
